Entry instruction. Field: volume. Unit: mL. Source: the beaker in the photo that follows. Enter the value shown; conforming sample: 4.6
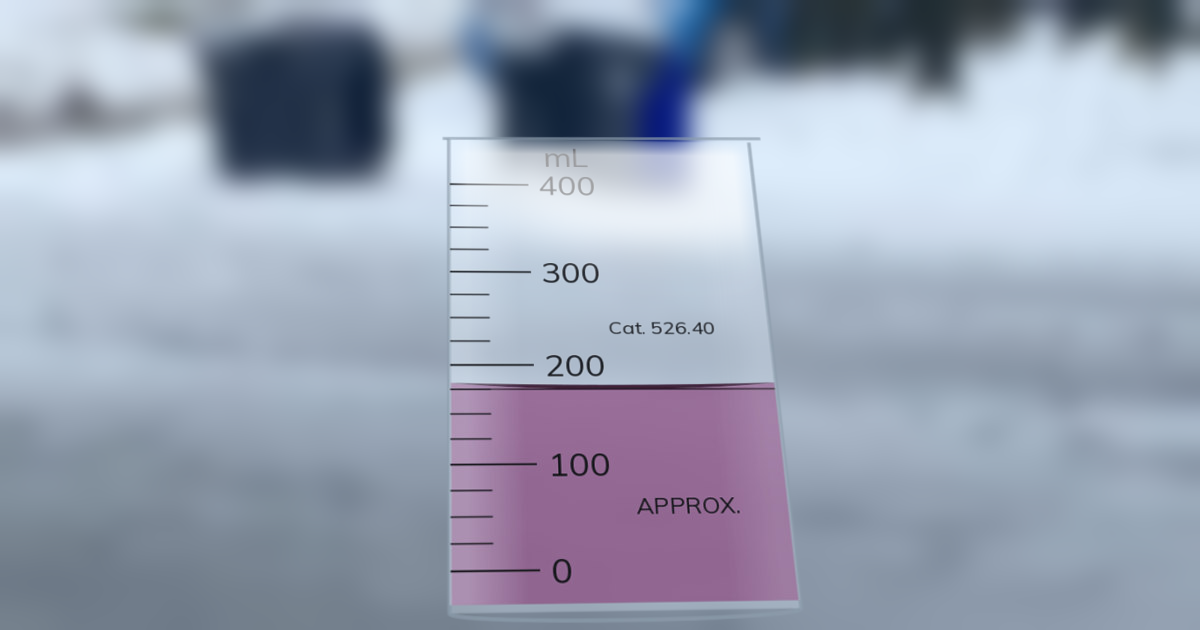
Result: 175
